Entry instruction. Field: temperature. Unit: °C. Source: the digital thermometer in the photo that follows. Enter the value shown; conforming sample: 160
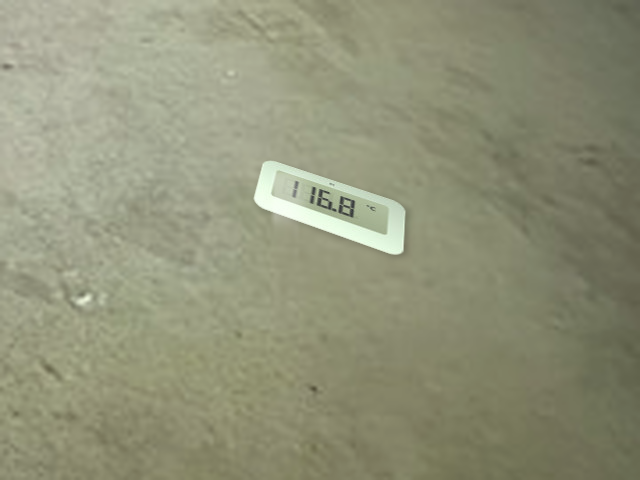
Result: 116.8
